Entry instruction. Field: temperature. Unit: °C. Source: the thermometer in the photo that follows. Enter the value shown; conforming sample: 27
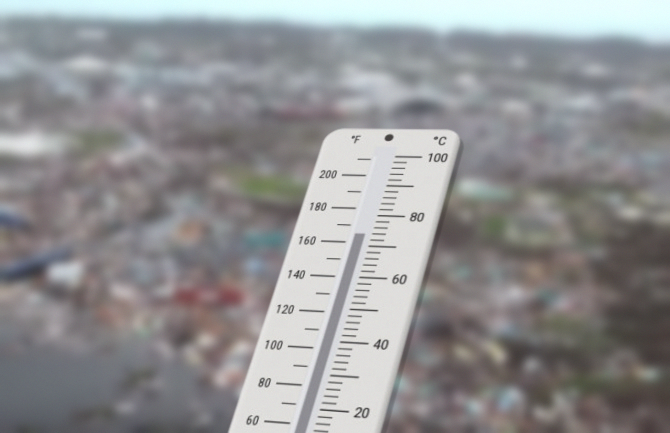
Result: 74
